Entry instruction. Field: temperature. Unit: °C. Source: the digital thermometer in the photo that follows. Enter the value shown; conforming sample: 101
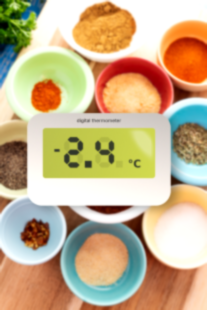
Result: -2.4
